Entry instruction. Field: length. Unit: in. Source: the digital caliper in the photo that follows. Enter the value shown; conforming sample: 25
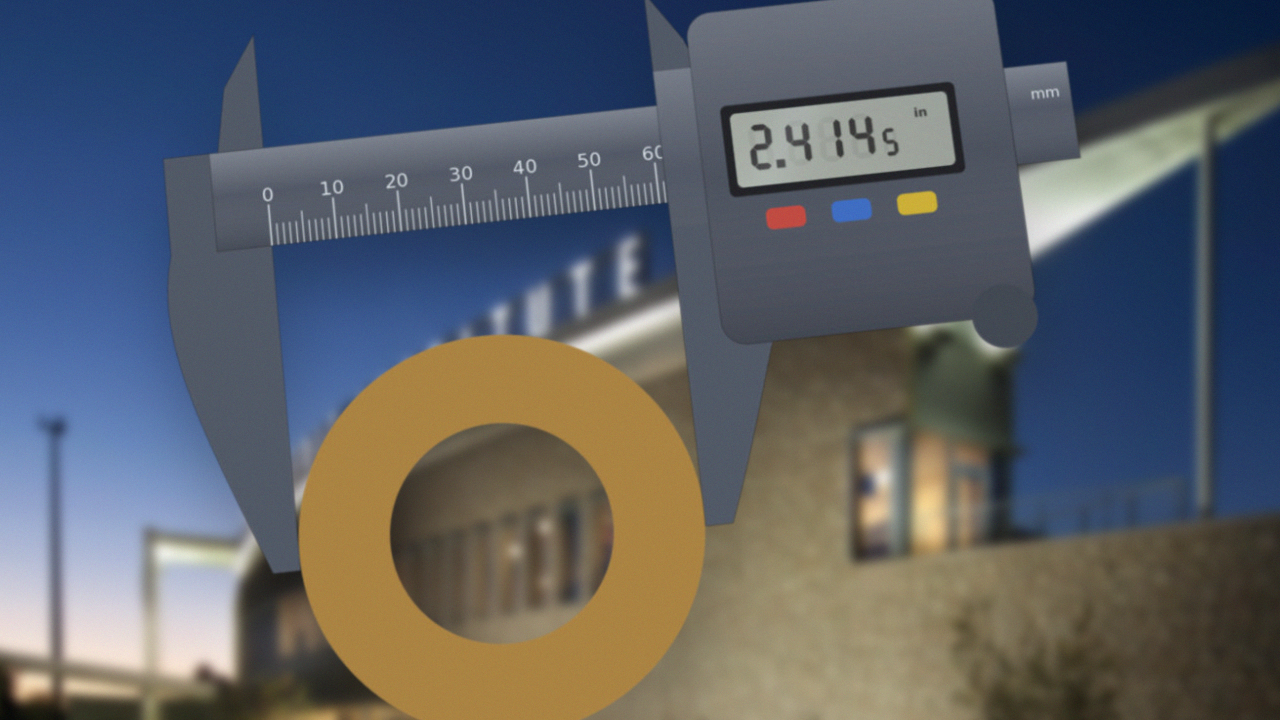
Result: 2.4145
